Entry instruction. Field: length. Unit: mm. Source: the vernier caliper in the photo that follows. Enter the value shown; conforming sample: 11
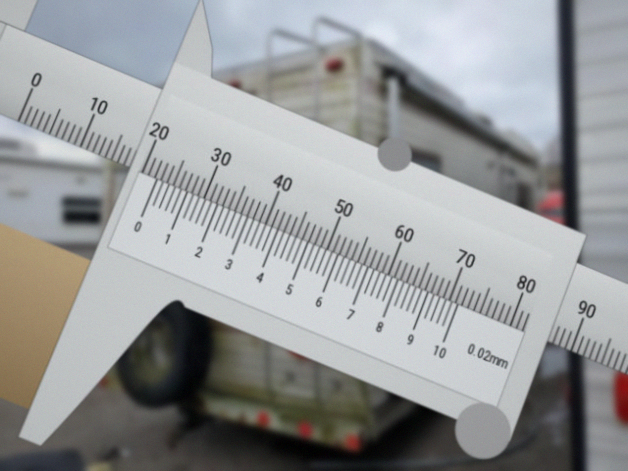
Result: 22.4
